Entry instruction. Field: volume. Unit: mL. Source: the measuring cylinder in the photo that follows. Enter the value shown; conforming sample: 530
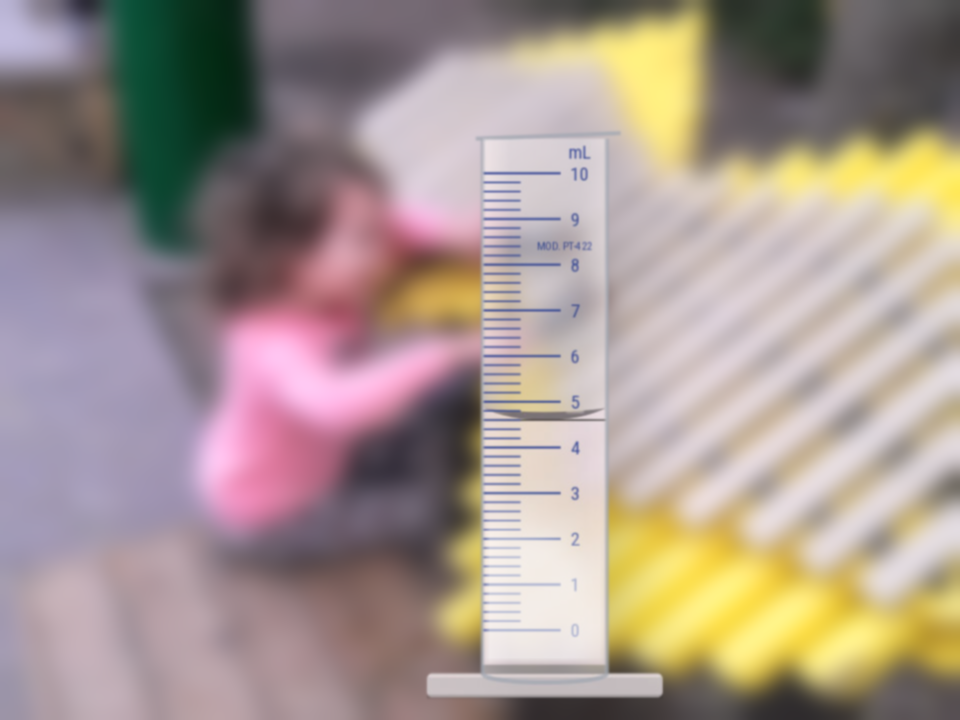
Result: 4.6
